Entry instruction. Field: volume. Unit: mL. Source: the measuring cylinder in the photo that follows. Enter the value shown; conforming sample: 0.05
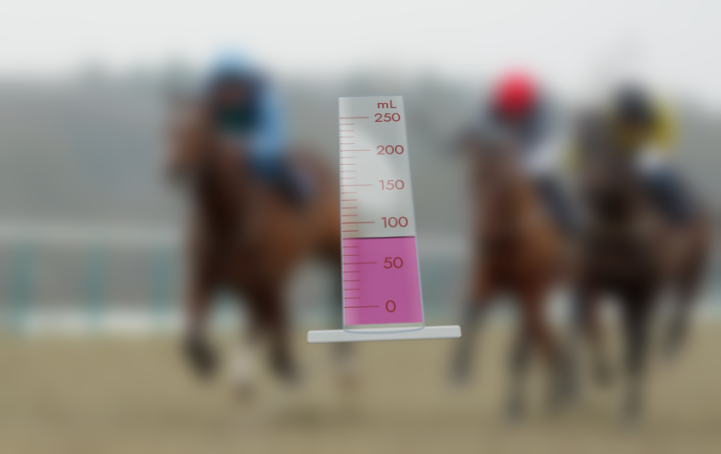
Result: 80
